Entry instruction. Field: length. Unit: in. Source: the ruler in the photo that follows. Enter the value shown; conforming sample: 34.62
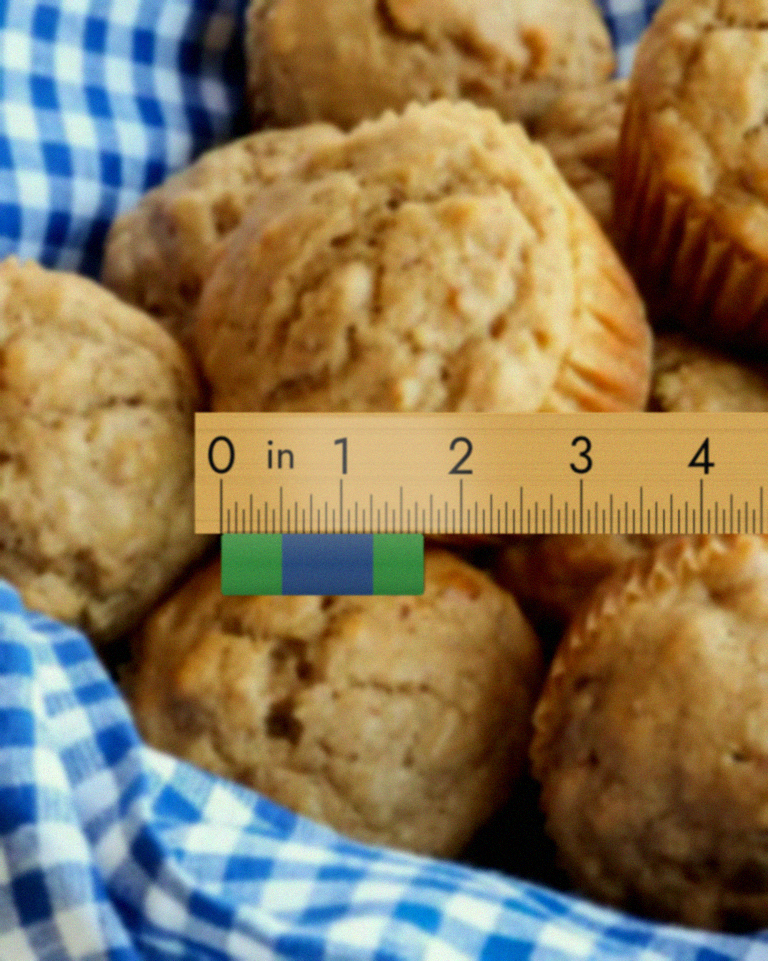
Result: 1.6875
